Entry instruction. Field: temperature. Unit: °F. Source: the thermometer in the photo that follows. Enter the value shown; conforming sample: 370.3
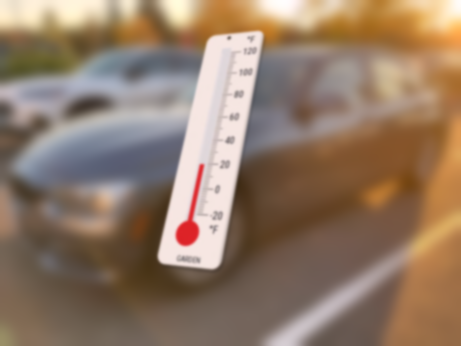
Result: 20
